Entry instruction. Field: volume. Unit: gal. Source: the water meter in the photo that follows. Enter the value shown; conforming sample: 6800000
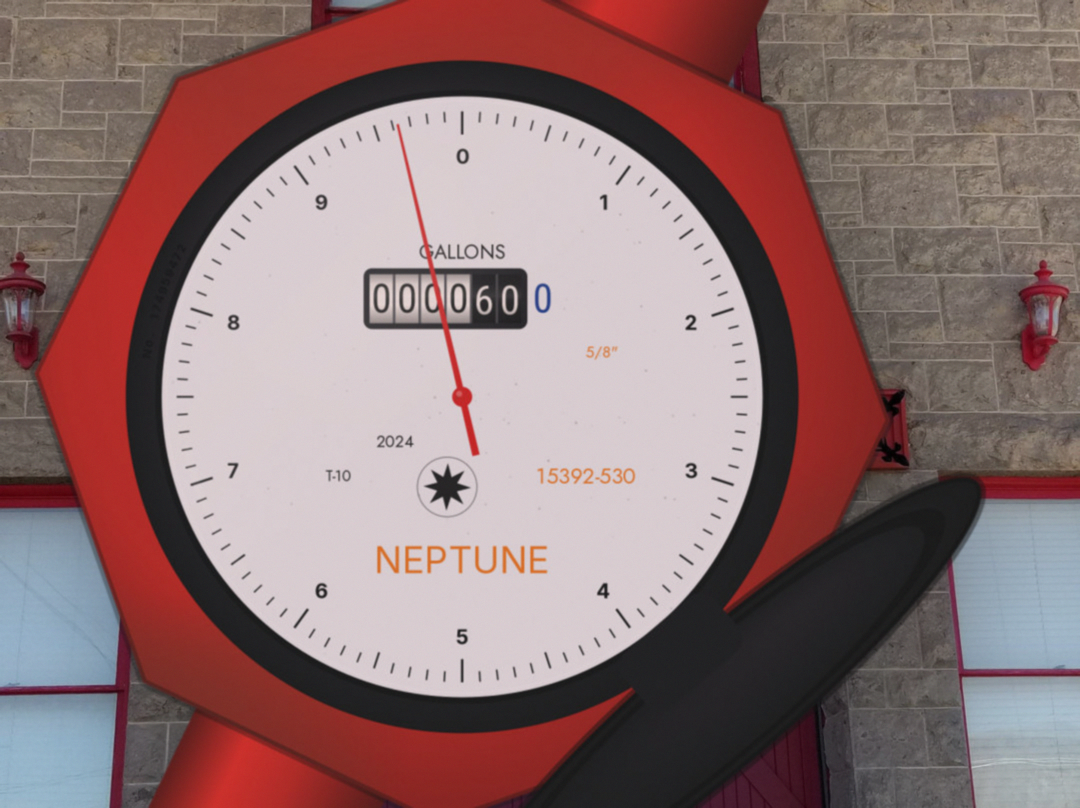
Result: 599.6
